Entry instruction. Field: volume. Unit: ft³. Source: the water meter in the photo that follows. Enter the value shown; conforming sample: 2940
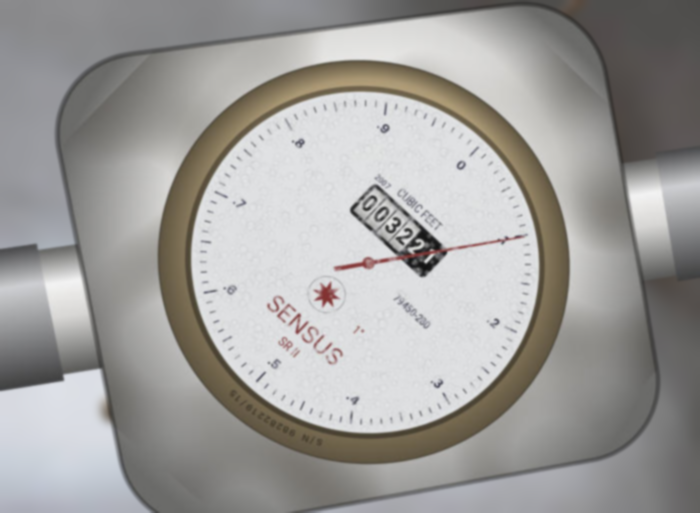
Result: 3221.10
